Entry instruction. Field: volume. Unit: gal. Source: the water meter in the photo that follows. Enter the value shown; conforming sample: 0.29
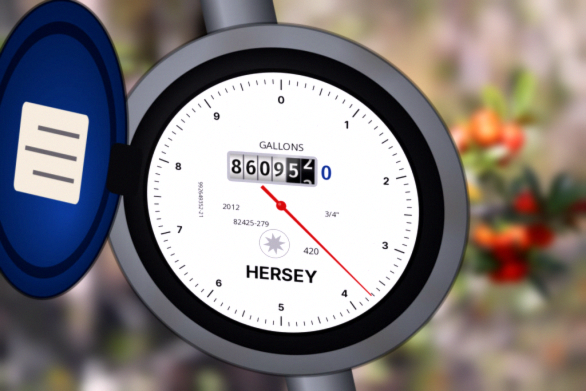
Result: 8609523.7
